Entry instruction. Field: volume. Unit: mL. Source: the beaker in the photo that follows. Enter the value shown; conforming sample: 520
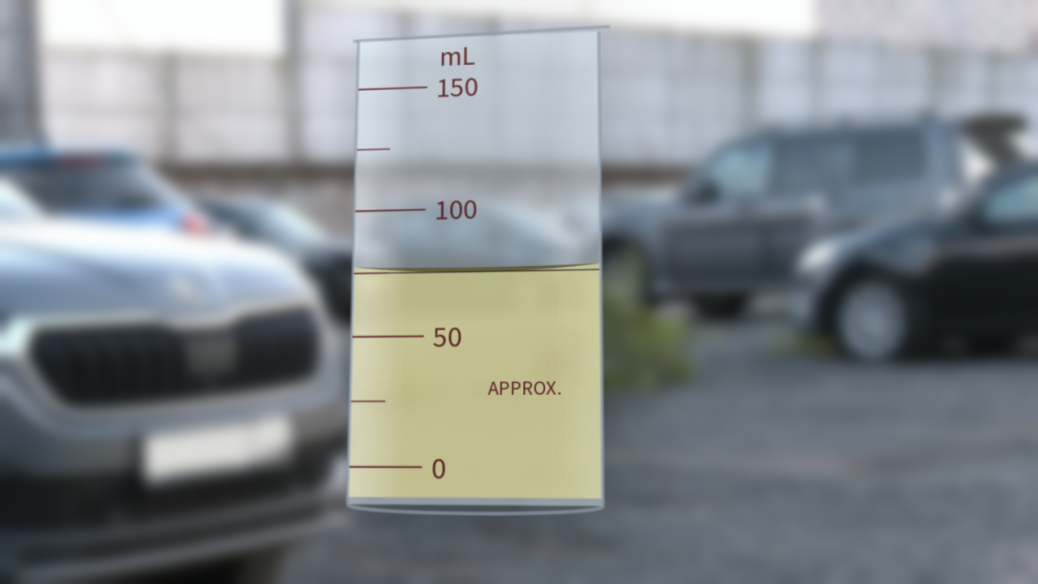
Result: 75
